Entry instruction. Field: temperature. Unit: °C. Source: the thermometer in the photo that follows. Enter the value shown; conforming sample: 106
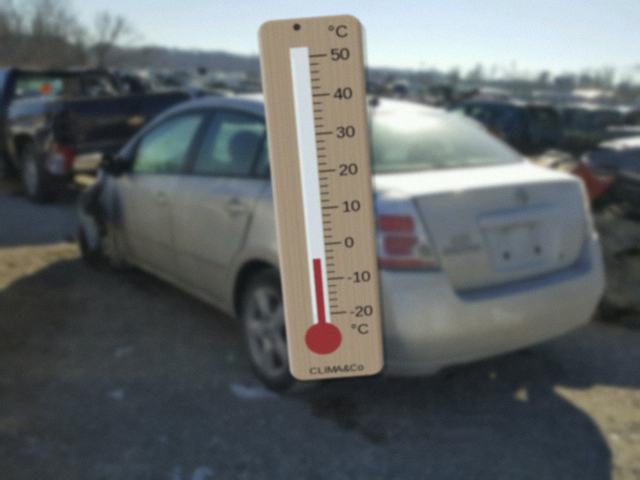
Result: -4
